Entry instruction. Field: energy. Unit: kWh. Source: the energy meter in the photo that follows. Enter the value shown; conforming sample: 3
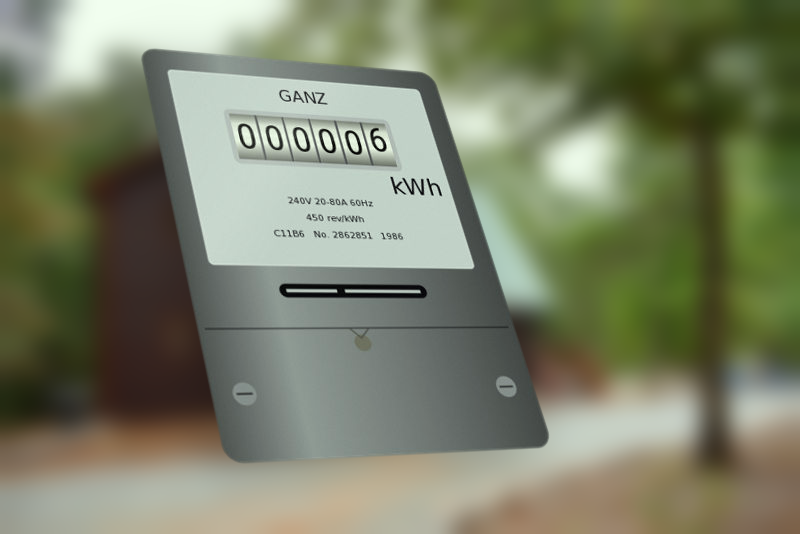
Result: 6
